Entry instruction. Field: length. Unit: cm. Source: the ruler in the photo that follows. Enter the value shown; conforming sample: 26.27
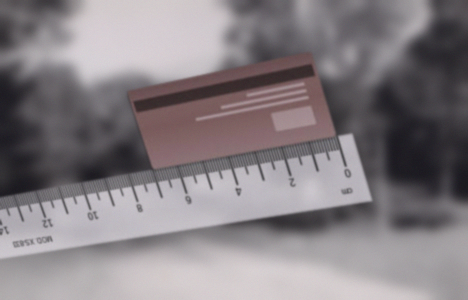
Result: 7
